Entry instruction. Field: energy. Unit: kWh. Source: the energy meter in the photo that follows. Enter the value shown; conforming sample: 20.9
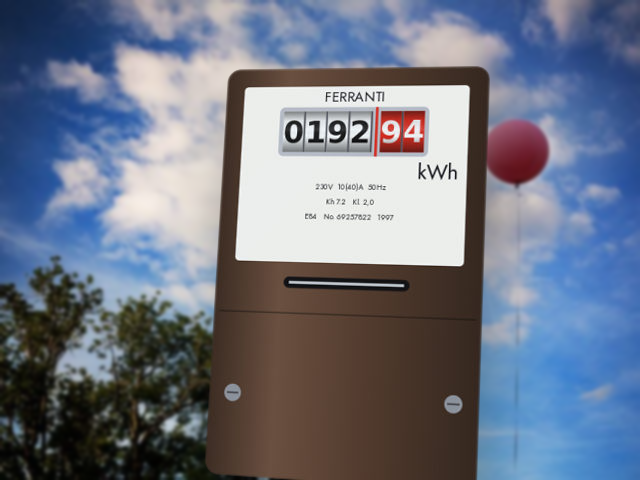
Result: 192.94
